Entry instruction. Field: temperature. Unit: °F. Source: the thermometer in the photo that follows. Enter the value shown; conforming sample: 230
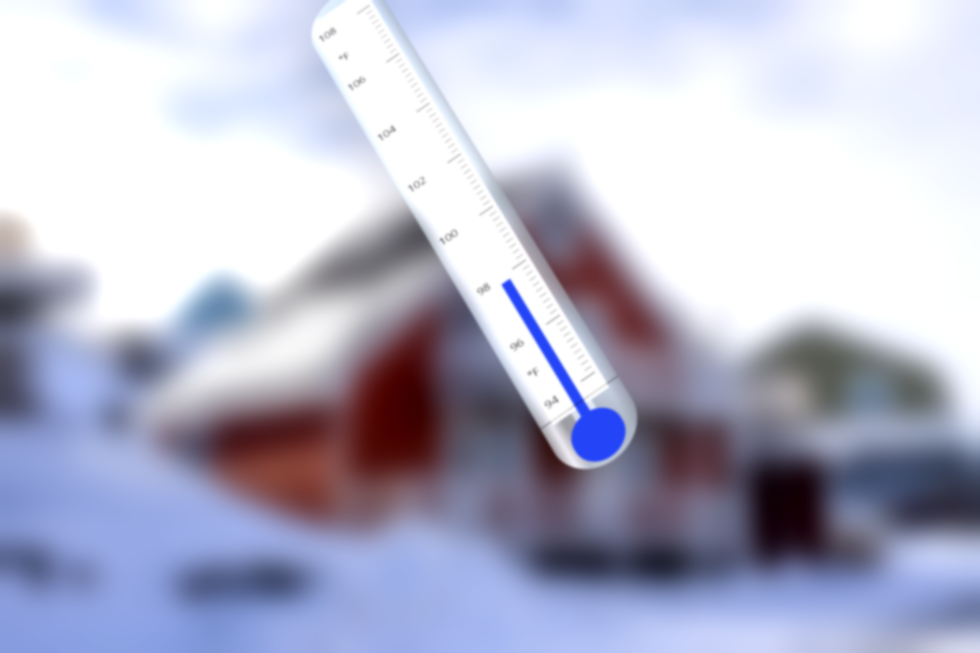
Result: 97.8
